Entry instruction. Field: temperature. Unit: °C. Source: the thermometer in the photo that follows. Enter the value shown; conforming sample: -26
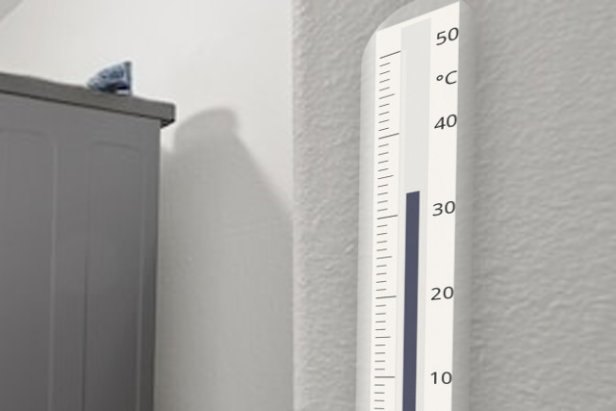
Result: 32.5
